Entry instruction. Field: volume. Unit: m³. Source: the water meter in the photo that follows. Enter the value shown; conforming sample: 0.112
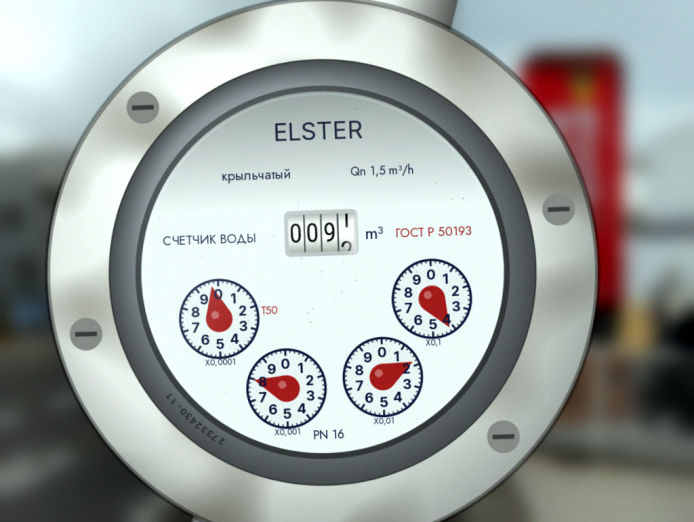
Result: 91.4179
